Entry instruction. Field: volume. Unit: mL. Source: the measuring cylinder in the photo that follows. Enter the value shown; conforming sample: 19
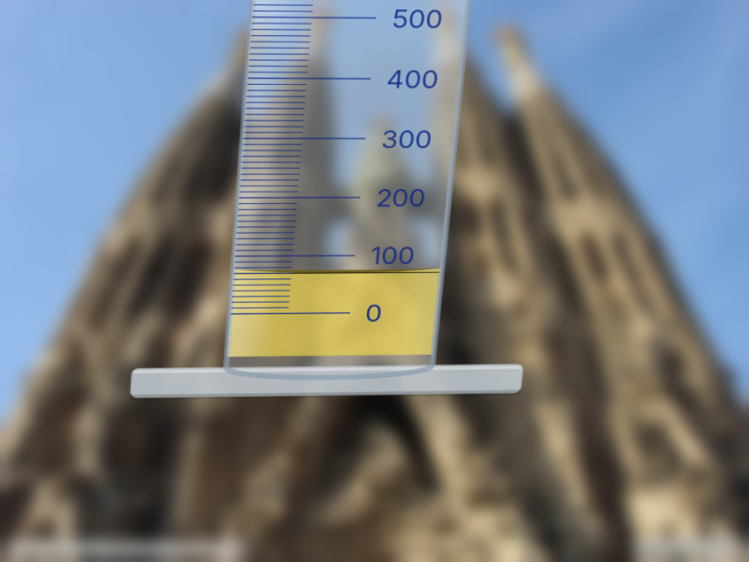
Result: 70
